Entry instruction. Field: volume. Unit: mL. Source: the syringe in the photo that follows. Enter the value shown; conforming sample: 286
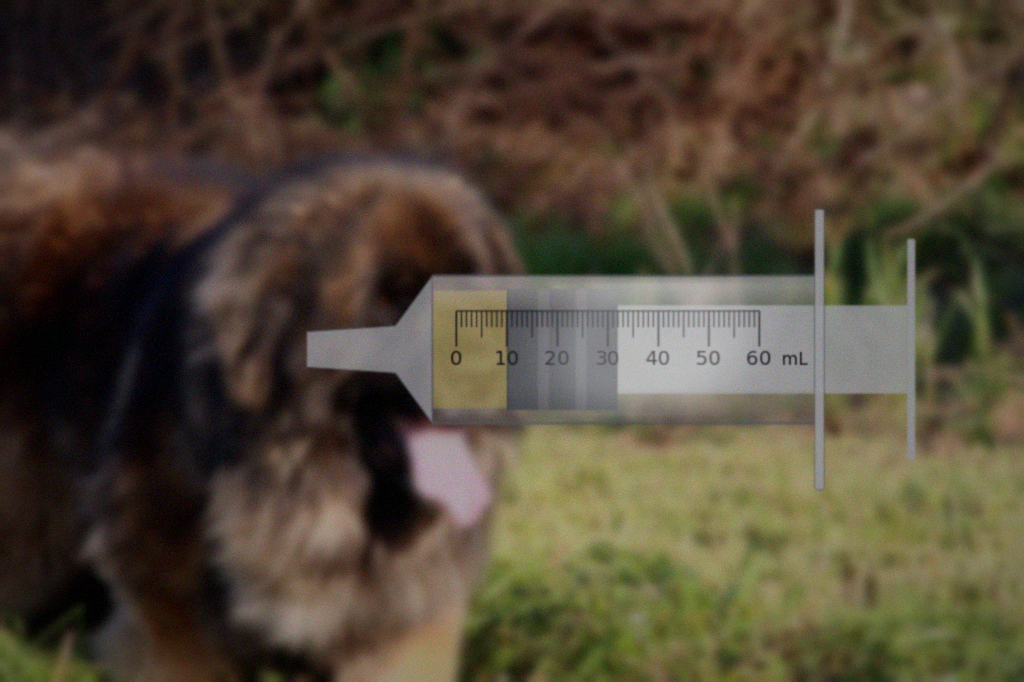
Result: 10
